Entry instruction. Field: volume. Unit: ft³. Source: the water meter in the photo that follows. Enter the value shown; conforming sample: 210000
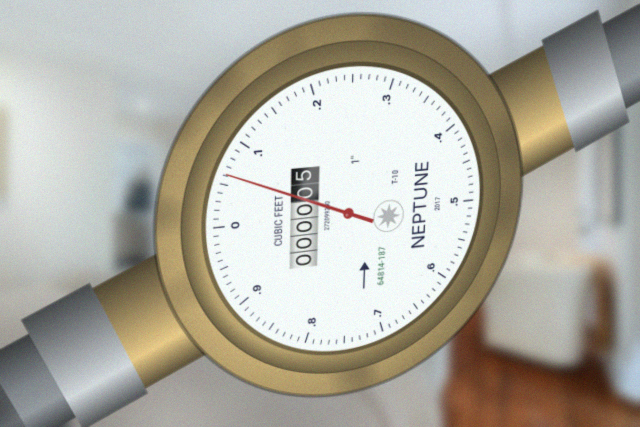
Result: 5.06
